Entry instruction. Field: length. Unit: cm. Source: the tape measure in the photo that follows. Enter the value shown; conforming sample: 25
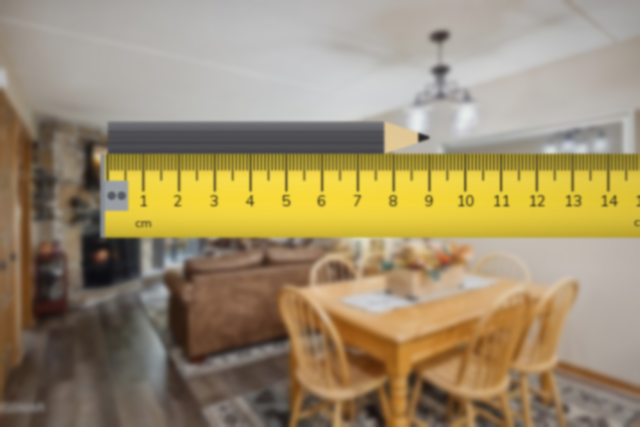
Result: 9
